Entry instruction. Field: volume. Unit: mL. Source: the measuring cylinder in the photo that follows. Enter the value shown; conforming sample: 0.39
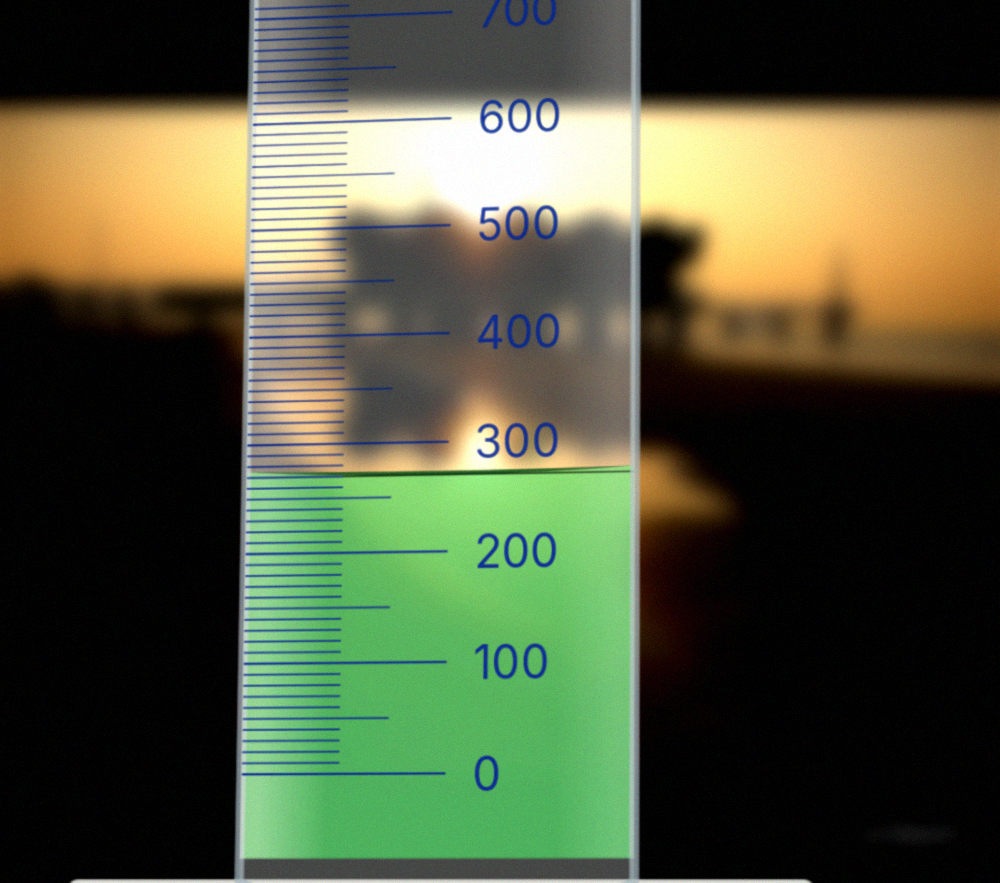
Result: 270
